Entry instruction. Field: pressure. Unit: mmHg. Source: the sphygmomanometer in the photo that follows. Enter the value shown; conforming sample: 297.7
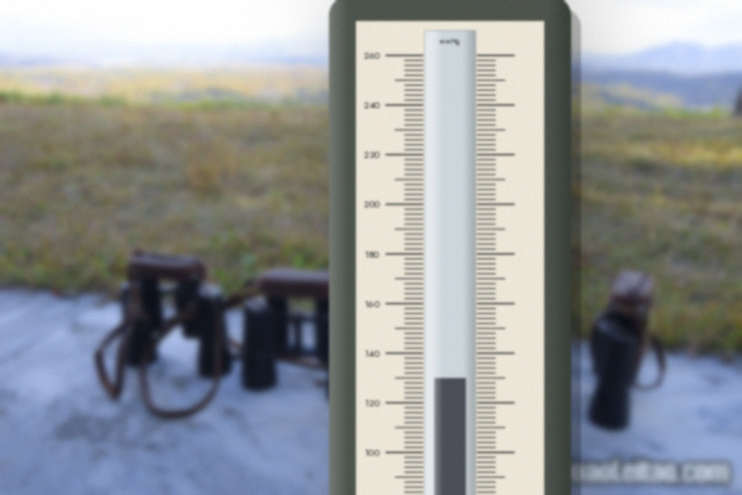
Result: 130
